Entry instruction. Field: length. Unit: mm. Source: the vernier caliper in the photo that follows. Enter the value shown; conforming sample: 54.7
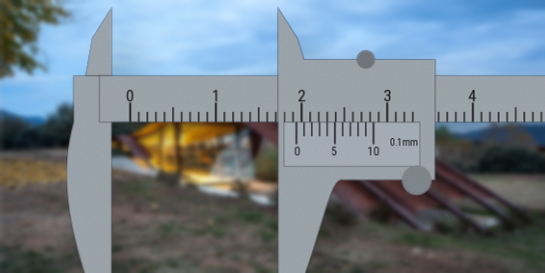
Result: 19.4
